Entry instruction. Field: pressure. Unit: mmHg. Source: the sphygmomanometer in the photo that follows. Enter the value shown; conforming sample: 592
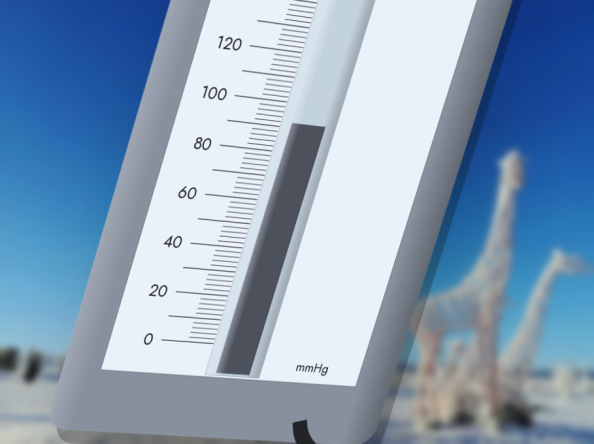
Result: 92
